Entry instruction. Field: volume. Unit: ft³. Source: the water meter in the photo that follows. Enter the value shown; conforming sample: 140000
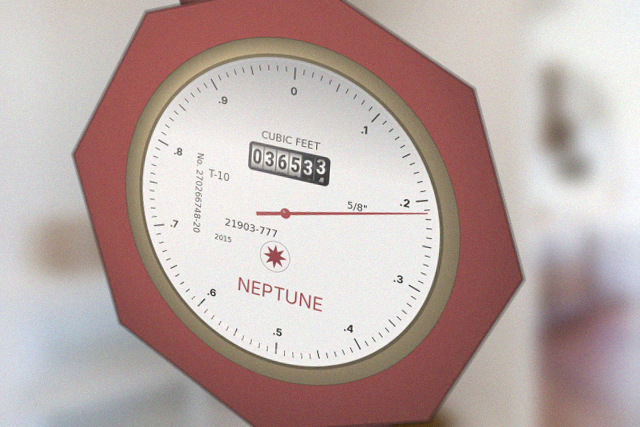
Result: 36533.21
